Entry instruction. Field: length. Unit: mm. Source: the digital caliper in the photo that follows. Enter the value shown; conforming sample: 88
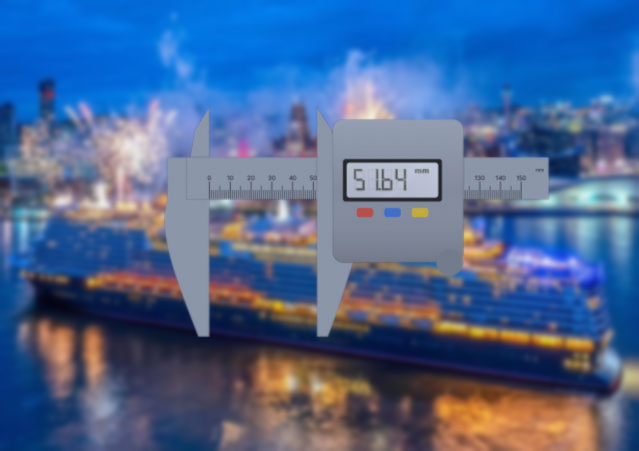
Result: 51.64
